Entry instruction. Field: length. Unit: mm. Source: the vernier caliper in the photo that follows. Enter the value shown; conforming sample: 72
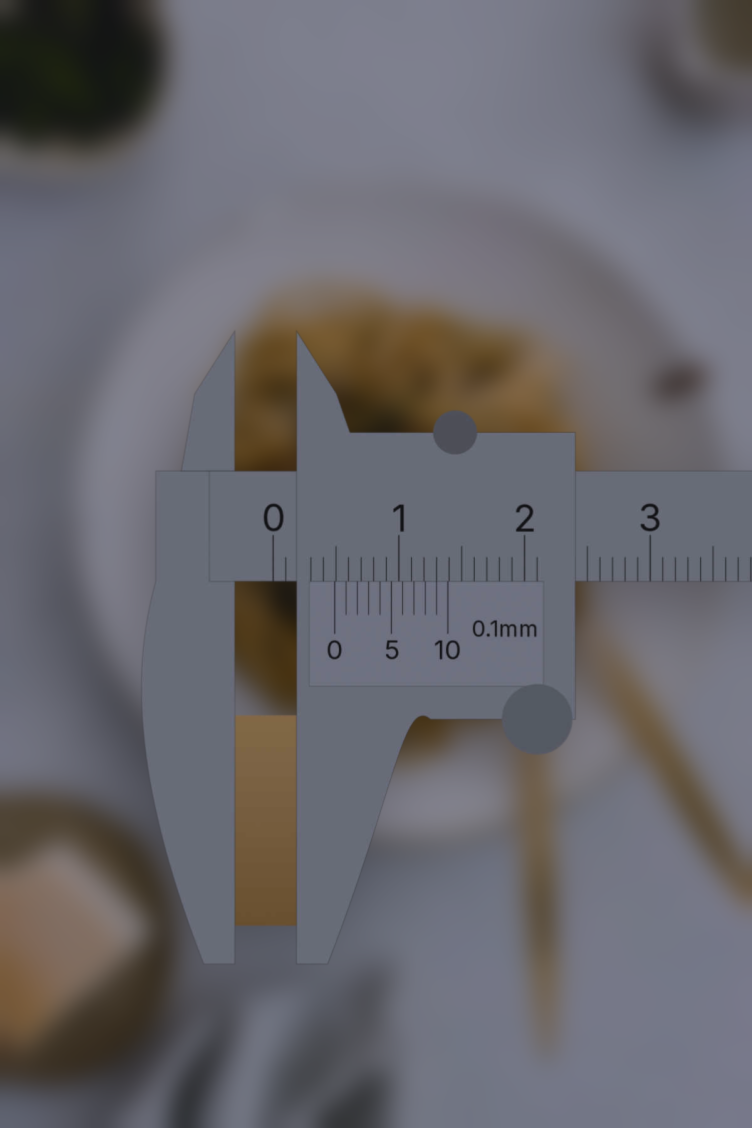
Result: 4.9
